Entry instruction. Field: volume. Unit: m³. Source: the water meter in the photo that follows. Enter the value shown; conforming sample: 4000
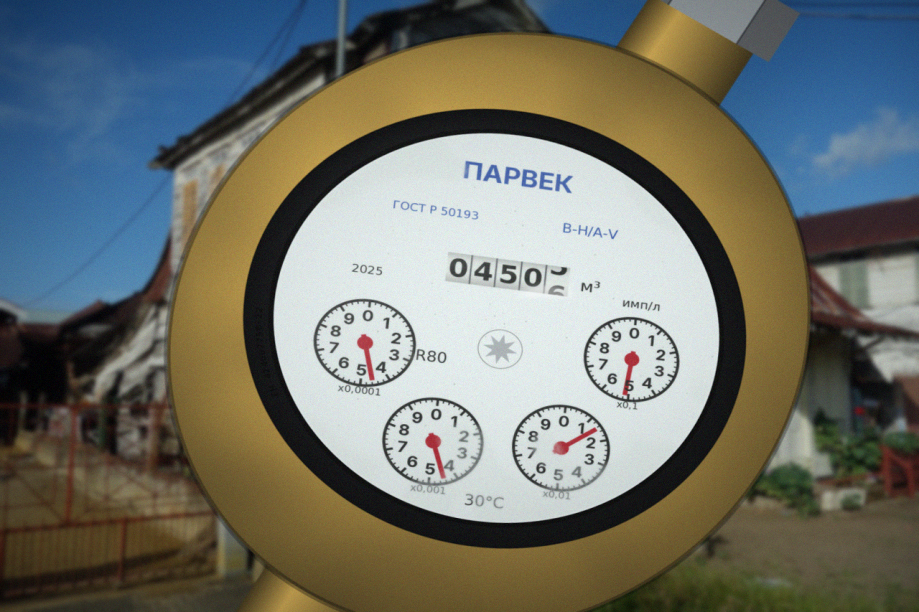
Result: 4505.5144
